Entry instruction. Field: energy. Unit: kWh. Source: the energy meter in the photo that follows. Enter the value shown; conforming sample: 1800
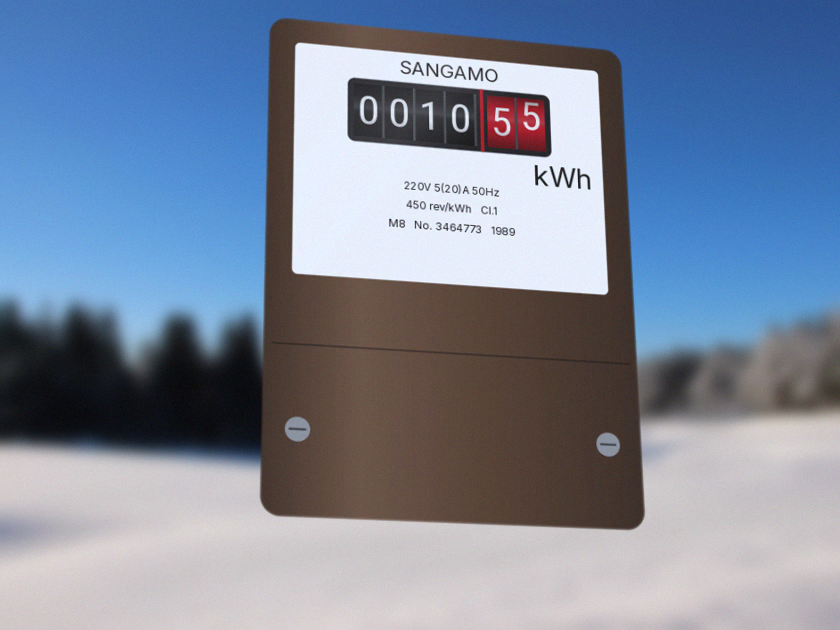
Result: 10.55
